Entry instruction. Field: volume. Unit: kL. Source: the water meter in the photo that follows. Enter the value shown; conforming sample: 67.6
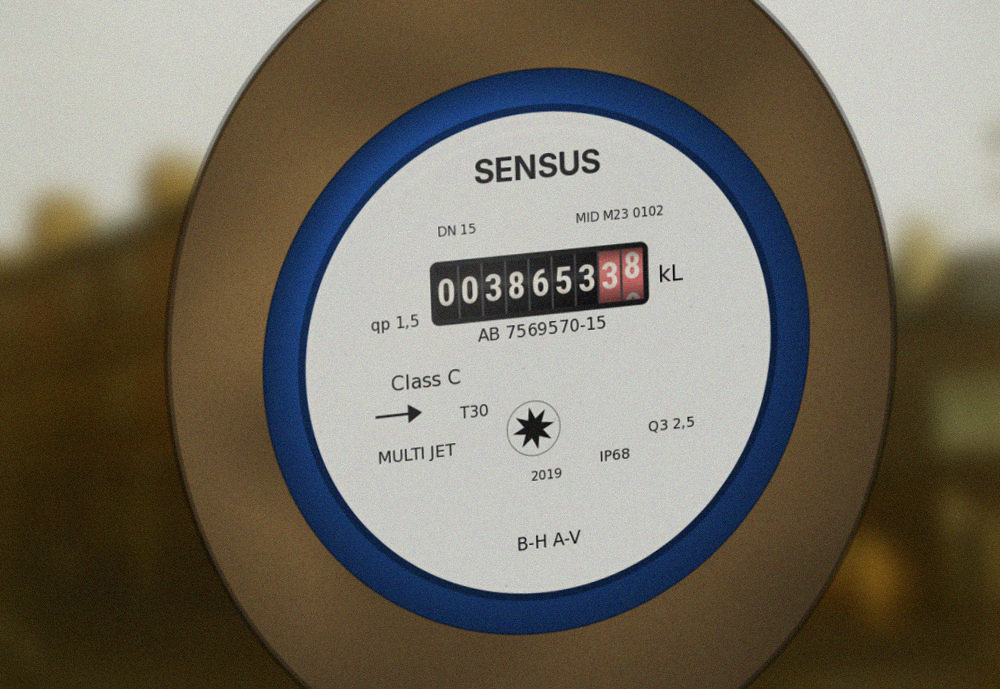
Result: 38653.38
